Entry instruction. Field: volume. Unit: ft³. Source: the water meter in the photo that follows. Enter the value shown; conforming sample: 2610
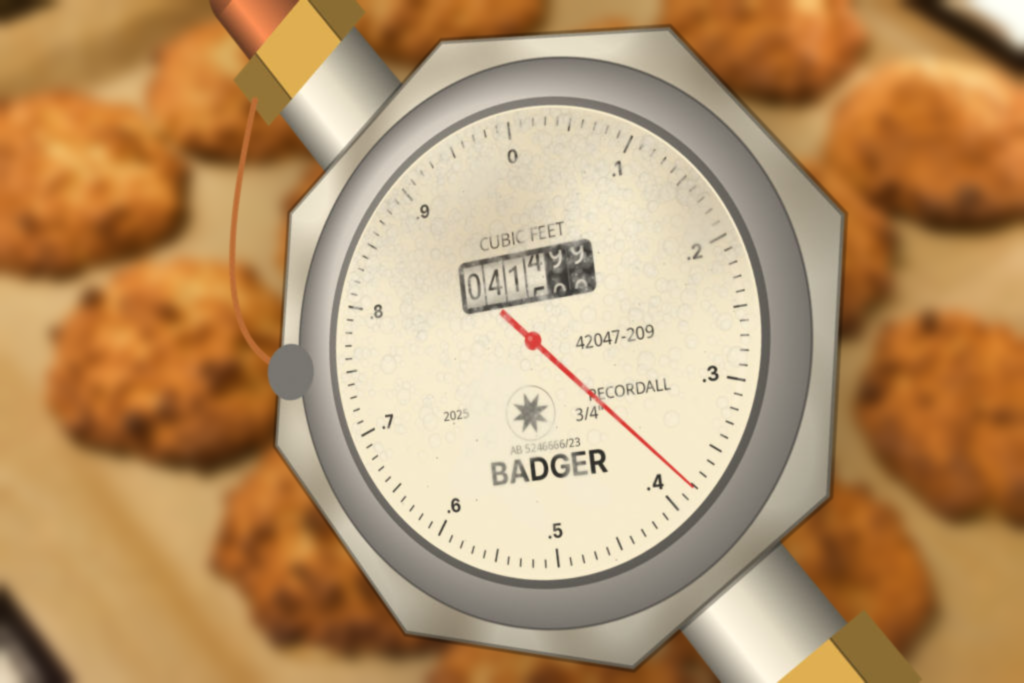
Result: 41499.38
